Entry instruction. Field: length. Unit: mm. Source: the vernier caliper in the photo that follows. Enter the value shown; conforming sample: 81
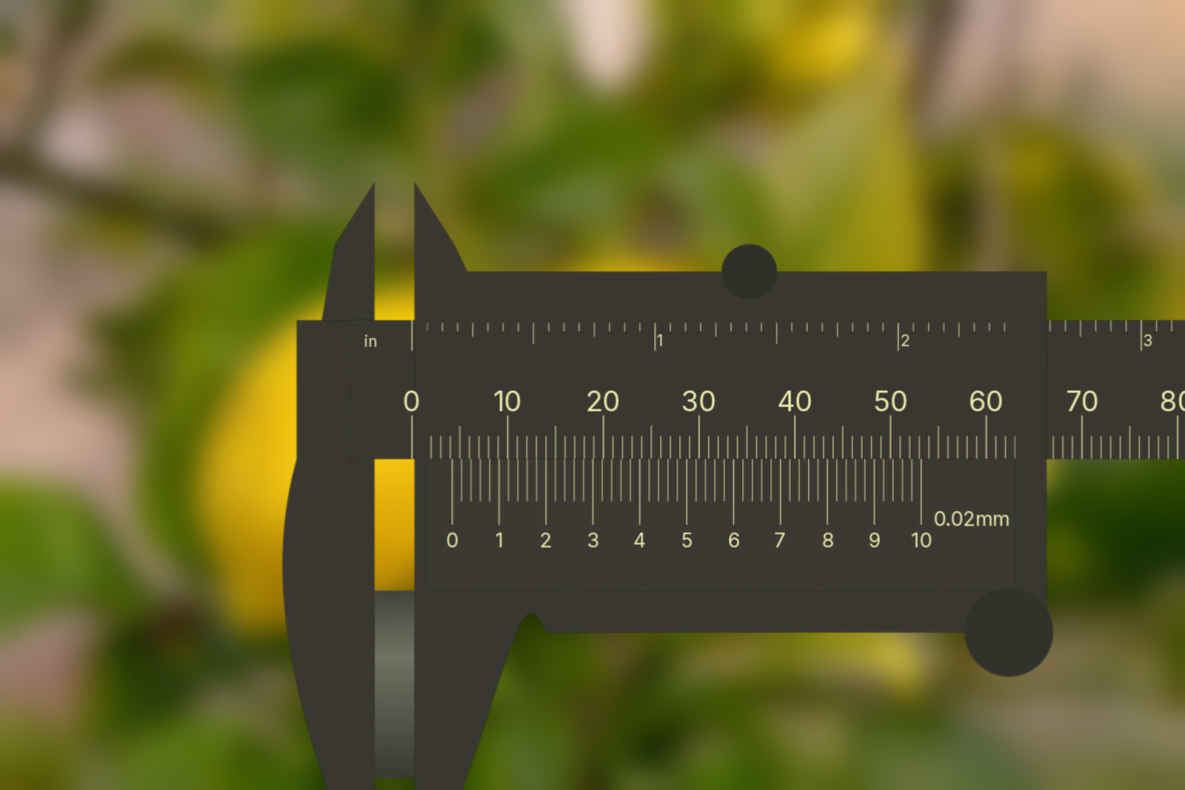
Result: 4.2
